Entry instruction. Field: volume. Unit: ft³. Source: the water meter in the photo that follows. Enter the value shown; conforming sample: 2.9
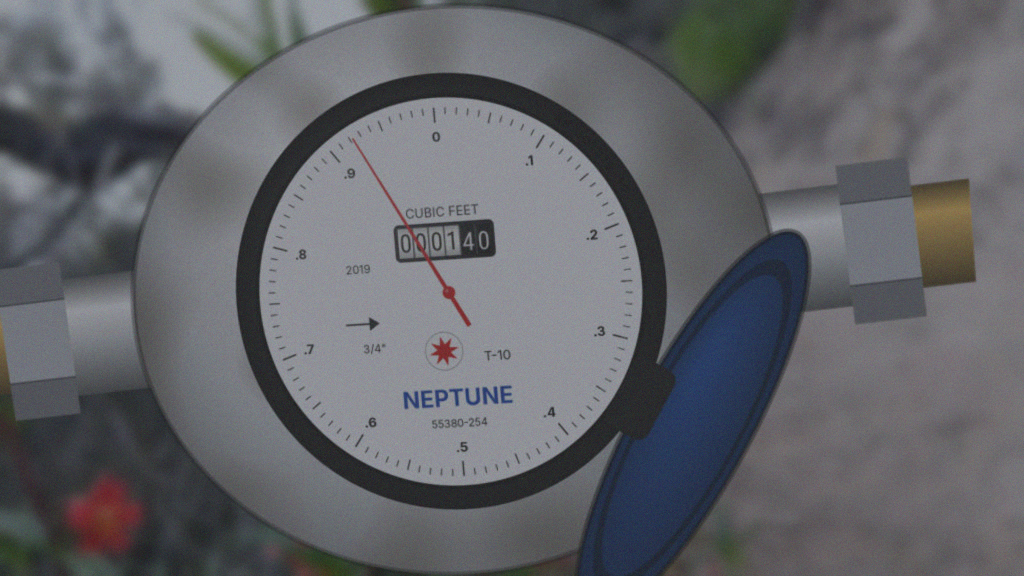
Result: 139.92
